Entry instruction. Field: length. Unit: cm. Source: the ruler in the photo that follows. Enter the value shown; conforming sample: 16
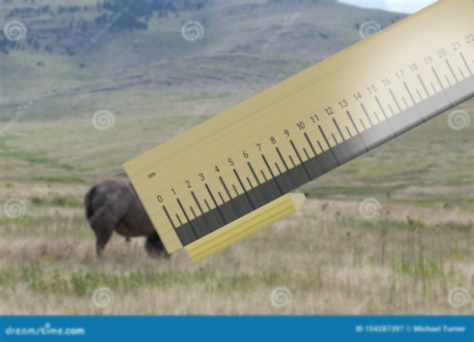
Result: 8.5
